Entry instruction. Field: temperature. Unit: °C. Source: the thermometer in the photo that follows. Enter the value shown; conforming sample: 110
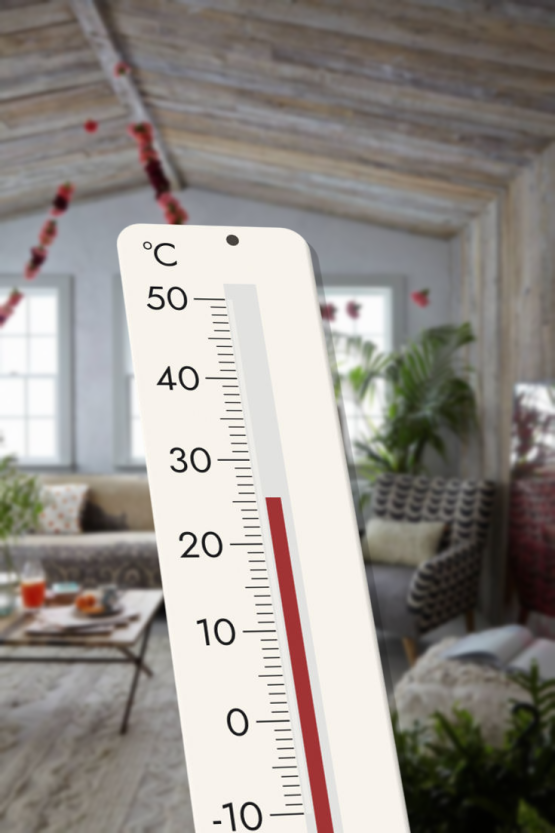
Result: 25.5
